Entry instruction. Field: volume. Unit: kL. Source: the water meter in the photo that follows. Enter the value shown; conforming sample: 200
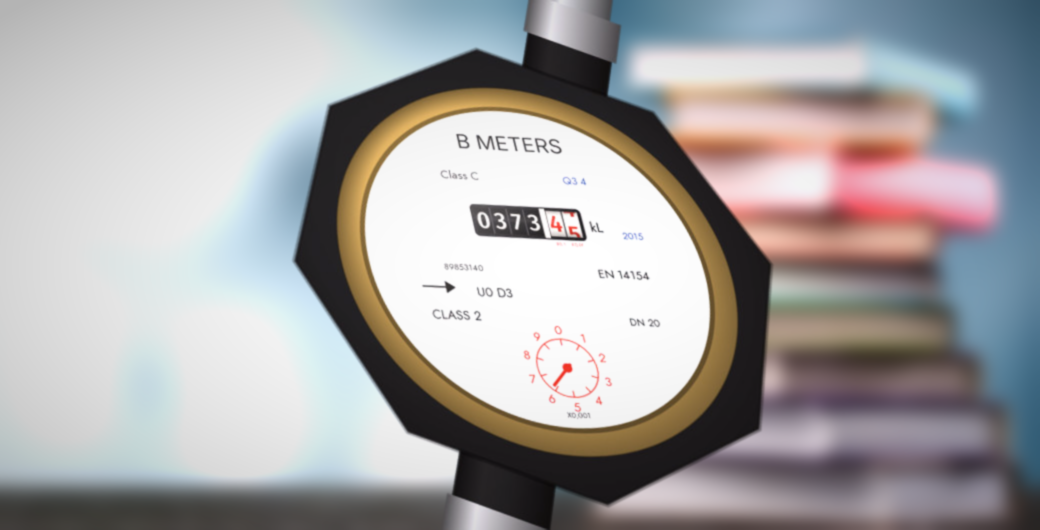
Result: 373.446
